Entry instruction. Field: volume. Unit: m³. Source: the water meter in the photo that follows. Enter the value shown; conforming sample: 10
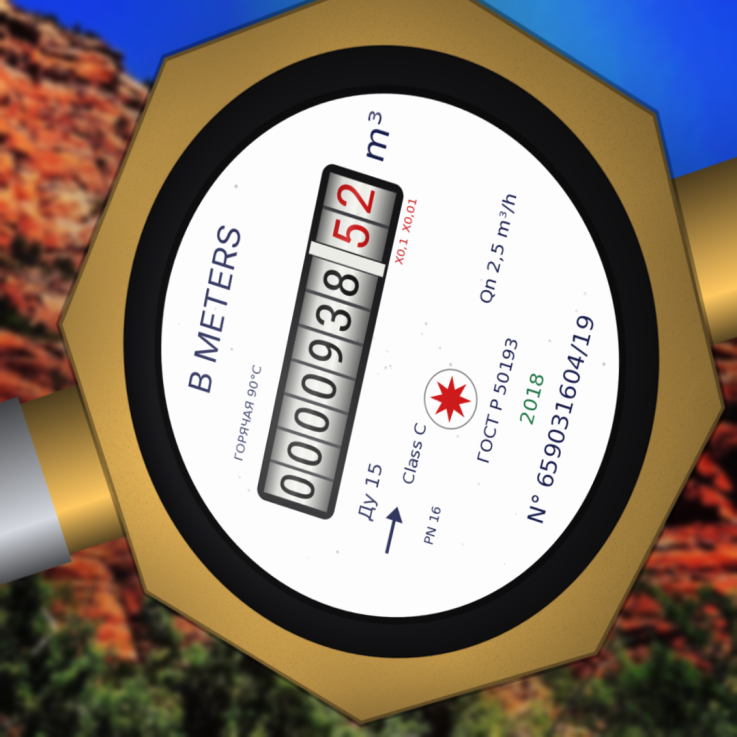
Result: 938.52
